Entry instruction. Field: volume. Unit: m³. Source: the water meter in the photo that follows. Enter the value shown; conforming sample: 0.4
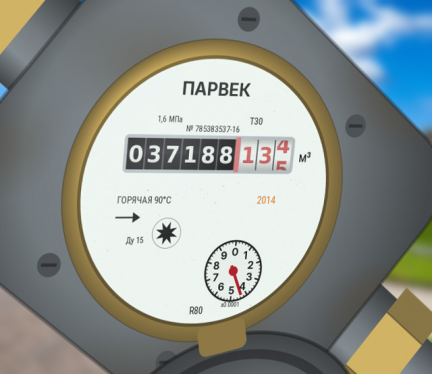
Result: 37188.1344
